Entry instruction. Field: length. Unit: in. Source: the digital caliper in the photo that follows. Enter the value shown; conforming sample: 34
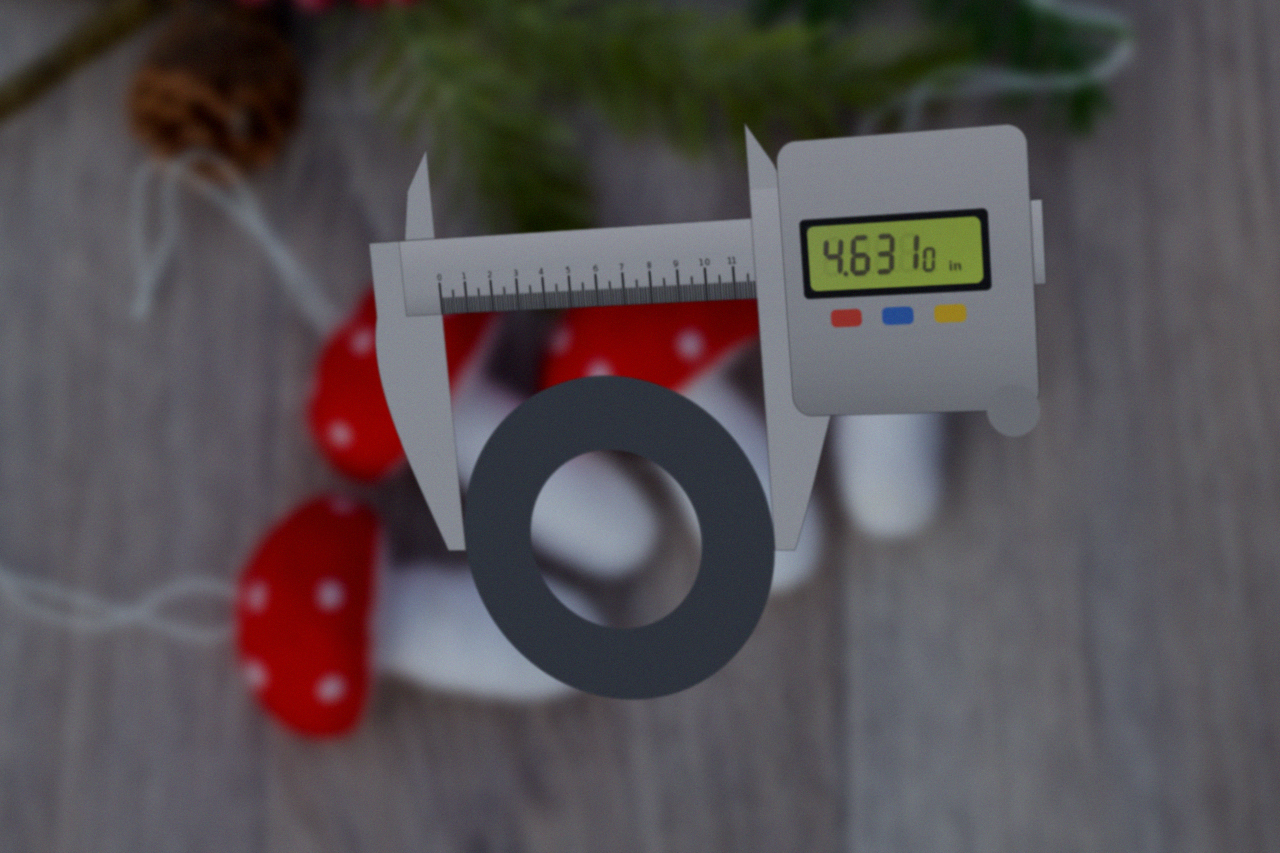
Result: 4.6310
